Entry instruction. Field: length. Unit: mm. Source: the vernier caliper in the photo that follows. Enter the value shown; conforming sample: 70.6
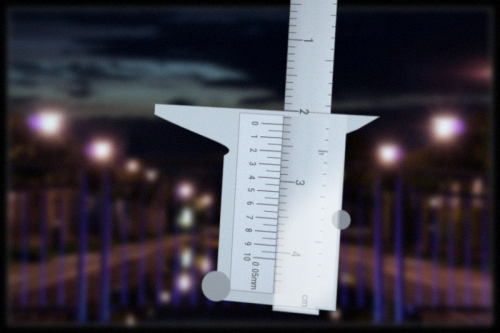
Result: 22.0
